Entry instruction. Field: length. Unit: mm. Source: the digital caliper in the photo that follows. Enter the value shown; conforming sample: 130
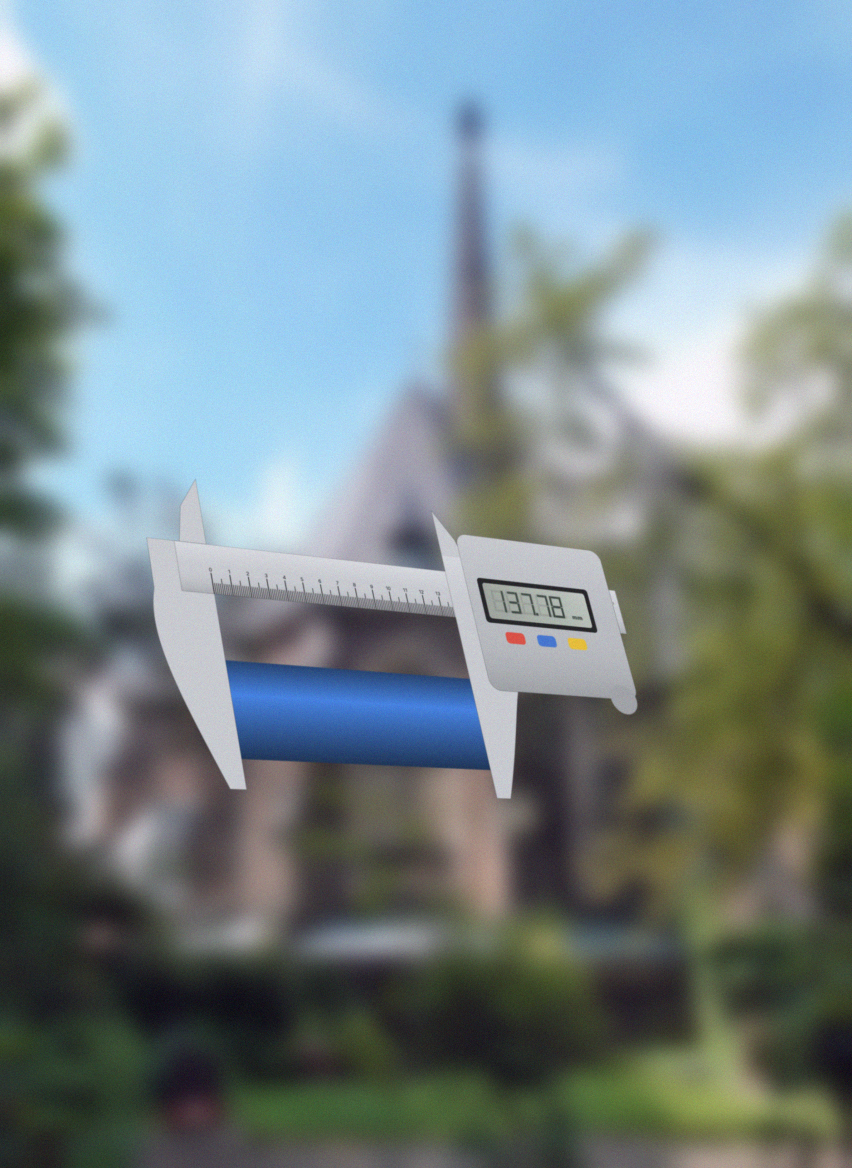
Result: 137.78
